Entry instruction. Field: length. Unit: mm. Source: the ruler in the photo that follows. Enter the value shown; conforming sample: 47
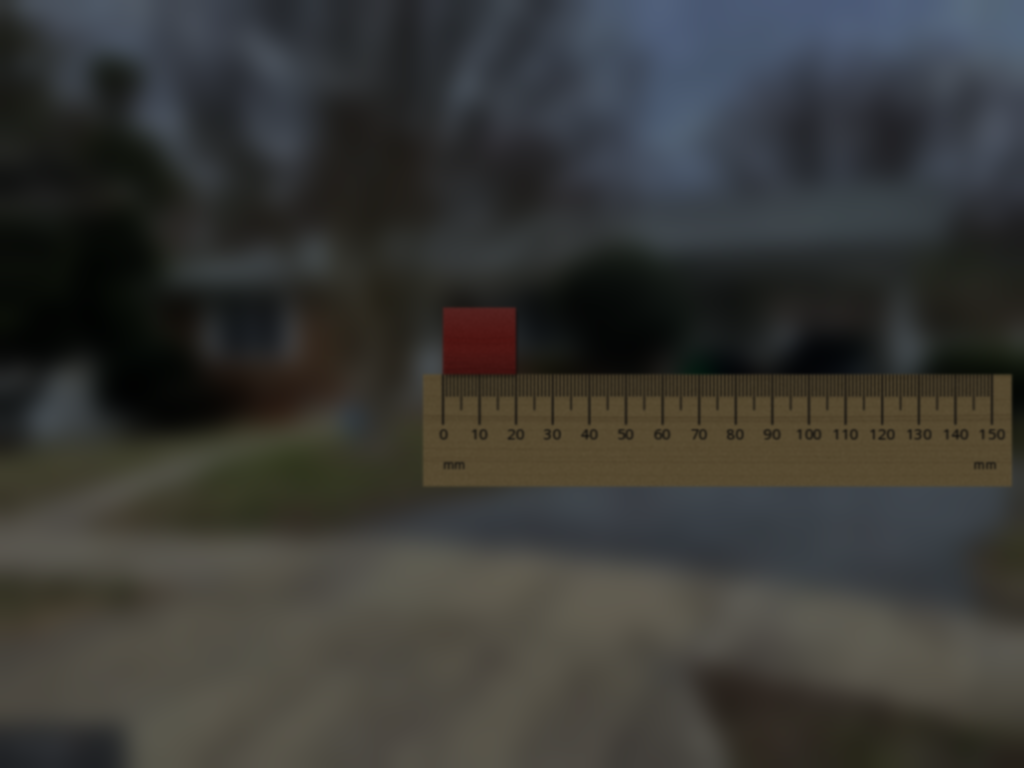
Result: 20
